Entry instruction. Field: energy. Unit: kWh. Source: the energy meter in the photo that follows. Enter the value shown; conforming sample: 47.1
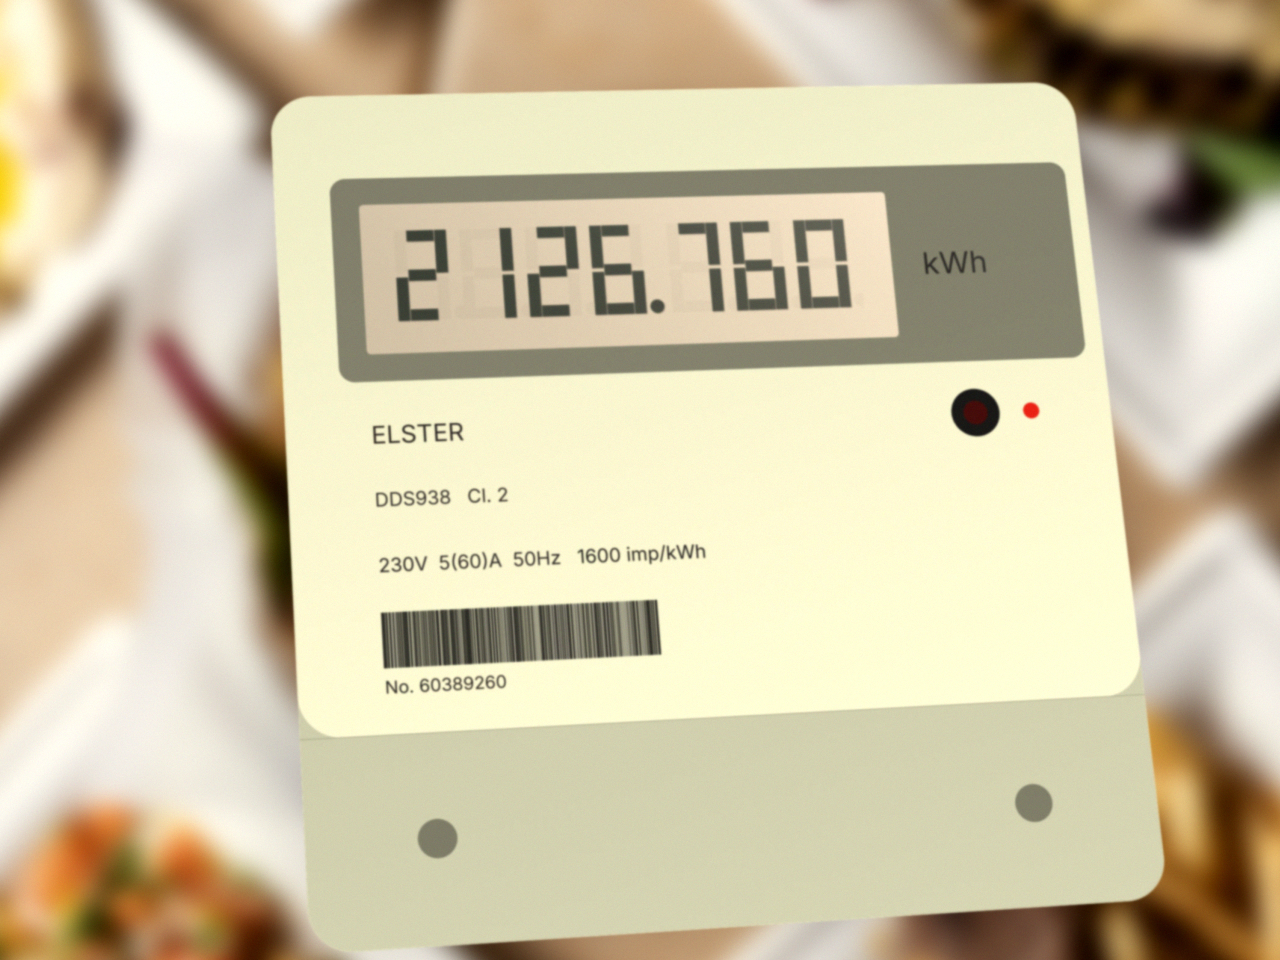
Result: 2126.760
